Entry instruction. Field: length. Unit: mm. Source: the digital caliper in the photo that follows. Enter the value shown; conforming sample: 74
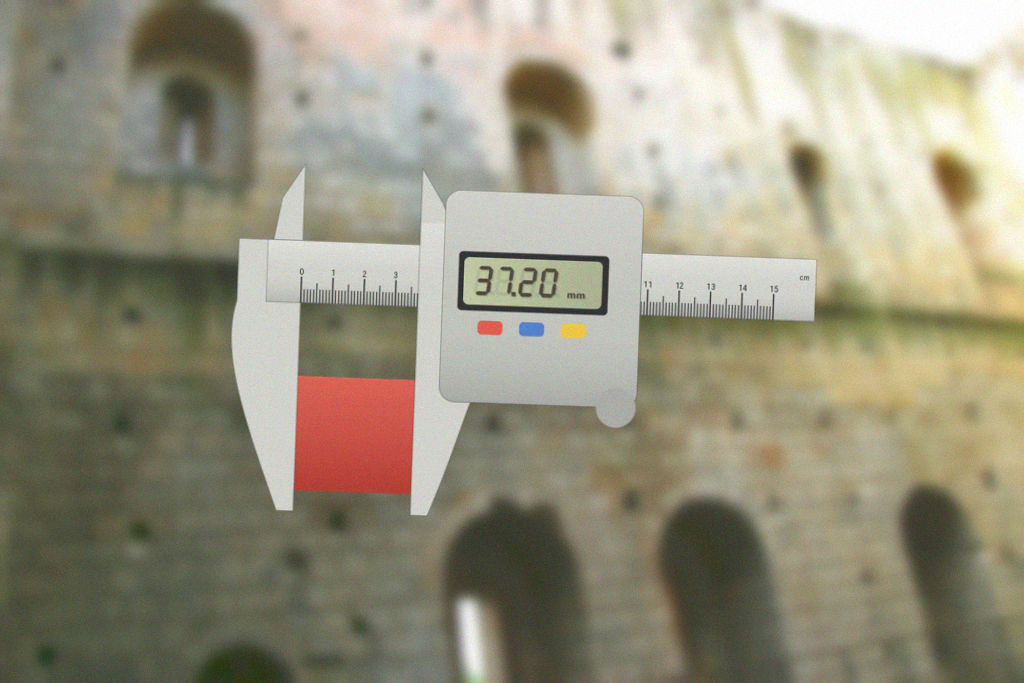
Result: 37.20
